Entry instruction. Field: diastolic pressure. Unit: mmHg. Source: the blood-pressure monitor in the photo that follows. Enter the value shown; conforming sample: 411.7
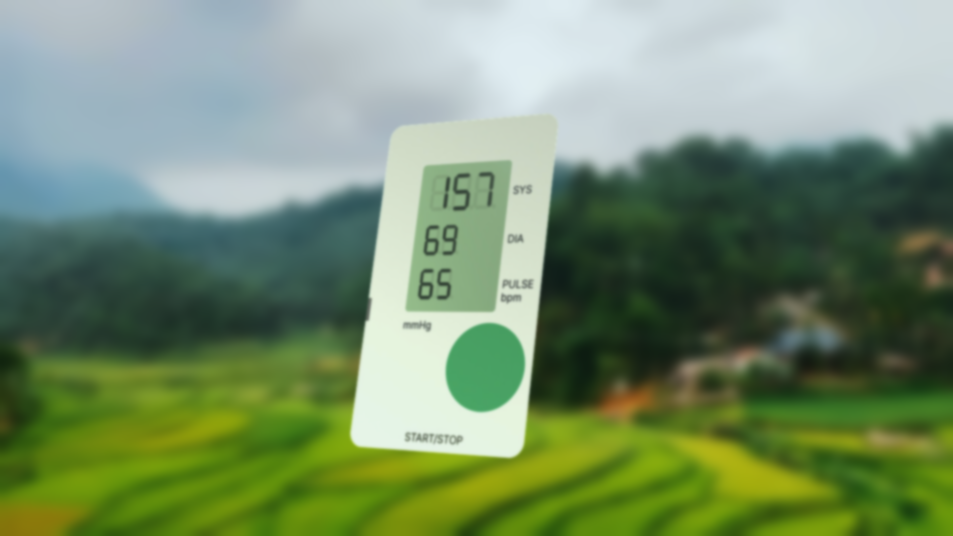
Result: 69
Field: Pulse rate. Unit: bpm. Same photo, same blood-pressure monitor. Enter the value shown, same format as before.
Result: 65
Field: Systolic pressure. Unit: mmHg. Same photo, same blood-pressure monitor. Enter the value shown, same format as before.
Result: 157
